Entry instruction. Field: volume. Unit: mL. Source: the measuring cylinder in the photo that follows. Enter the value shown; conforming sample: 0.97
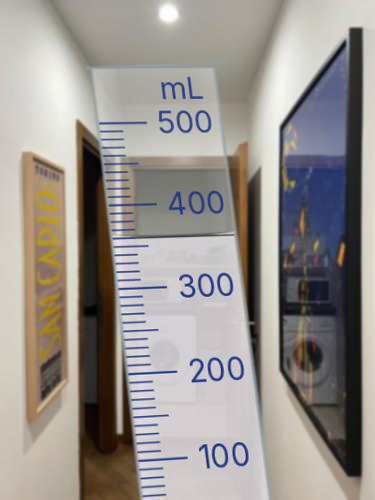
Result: 360
